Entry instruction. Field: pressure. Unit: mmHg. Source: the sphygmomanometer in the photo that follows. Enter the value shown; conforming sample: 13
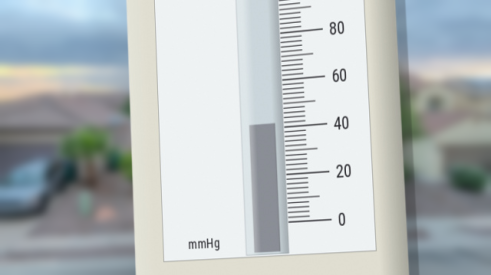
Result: 42
